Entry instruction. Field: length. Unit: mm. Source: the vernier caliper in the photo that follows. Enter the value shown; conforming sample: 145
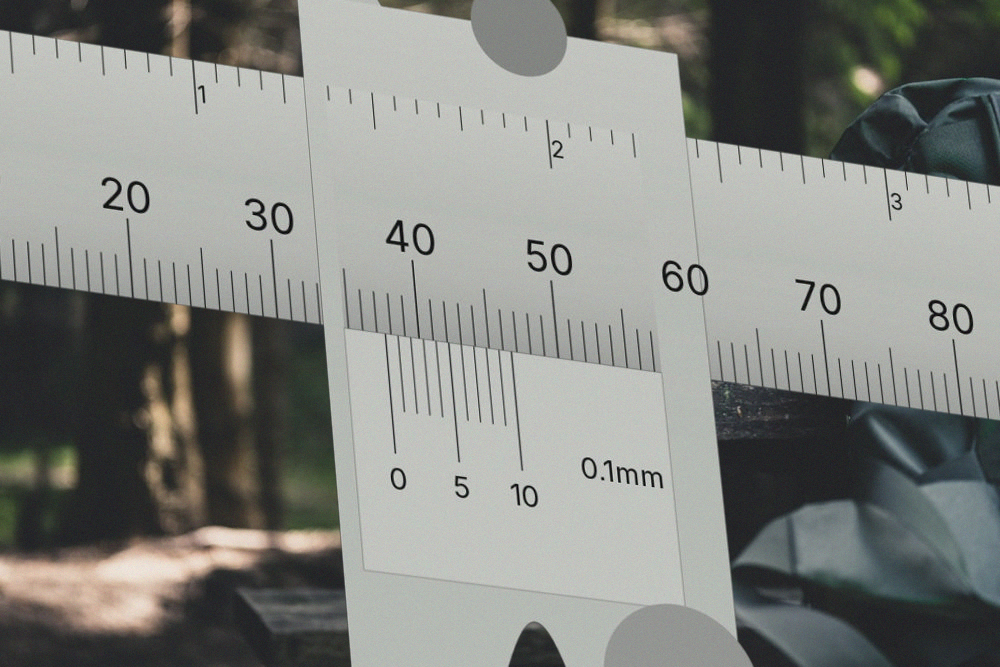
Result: 37.6
